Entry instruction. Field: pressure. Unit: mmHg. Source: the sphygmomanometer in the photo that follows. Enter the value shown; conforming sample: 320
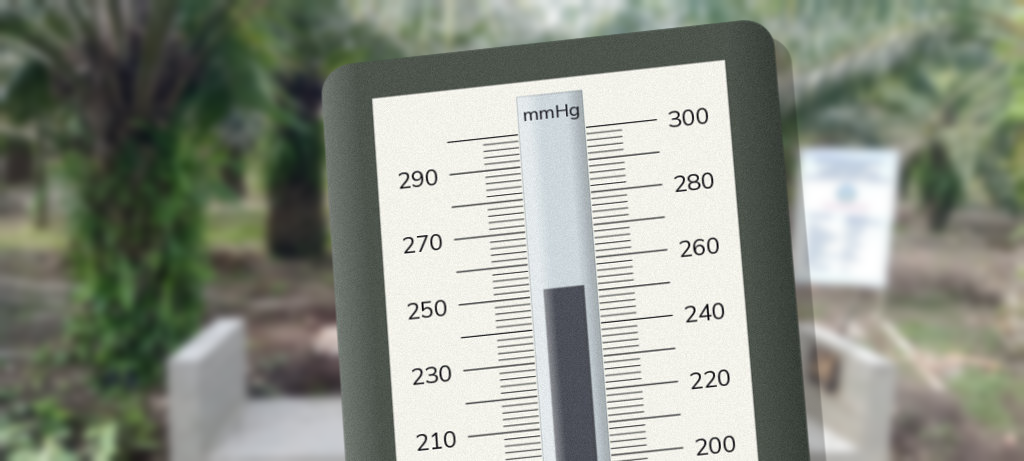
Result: 252
